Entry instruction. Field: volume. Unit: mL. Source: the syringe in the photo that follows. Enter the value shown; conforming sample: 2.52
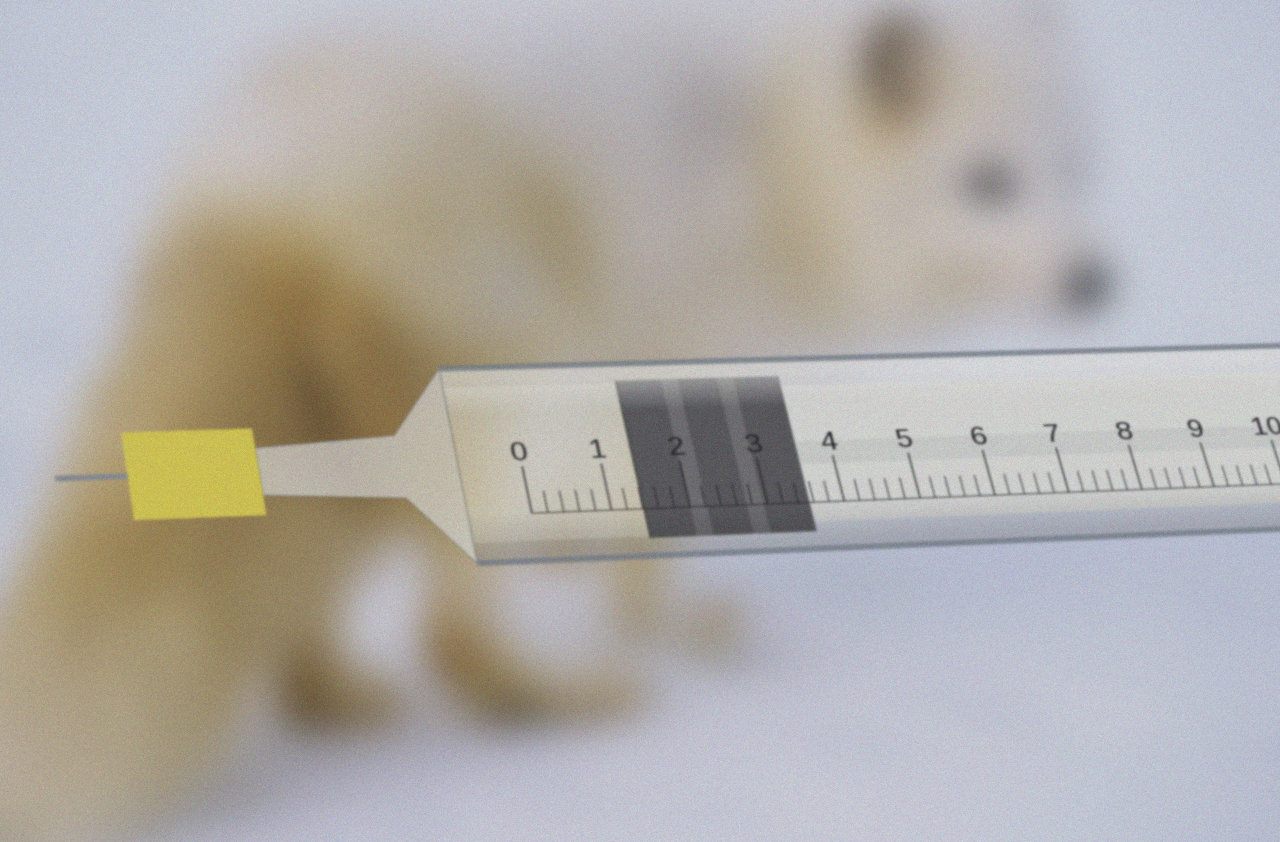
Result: 1.4
